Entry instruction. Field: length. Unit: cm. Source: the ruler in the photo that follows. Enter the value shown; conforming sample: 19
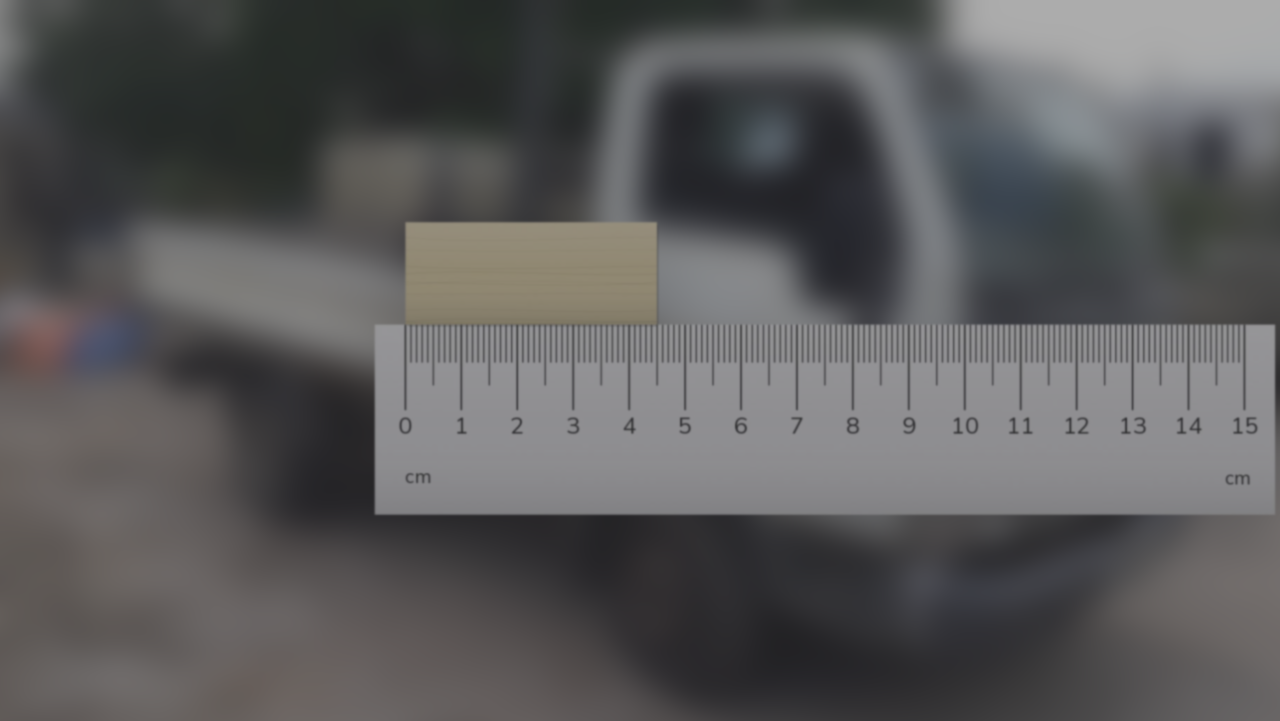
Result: 4.5
